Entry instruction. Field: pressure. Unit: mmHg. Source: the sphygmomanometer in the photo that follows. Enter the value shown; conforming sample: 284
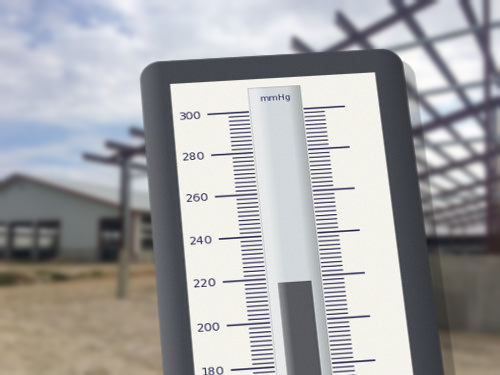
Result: 218
